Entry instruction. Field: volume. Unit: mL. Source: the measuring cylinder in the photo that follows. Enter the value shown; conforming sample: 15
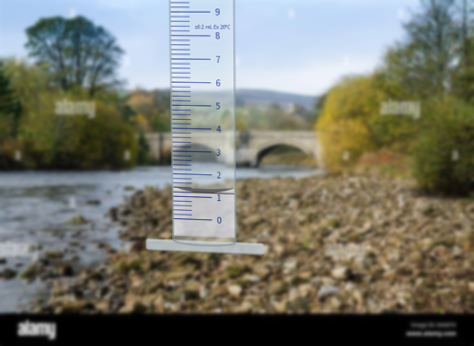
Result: 1.2
